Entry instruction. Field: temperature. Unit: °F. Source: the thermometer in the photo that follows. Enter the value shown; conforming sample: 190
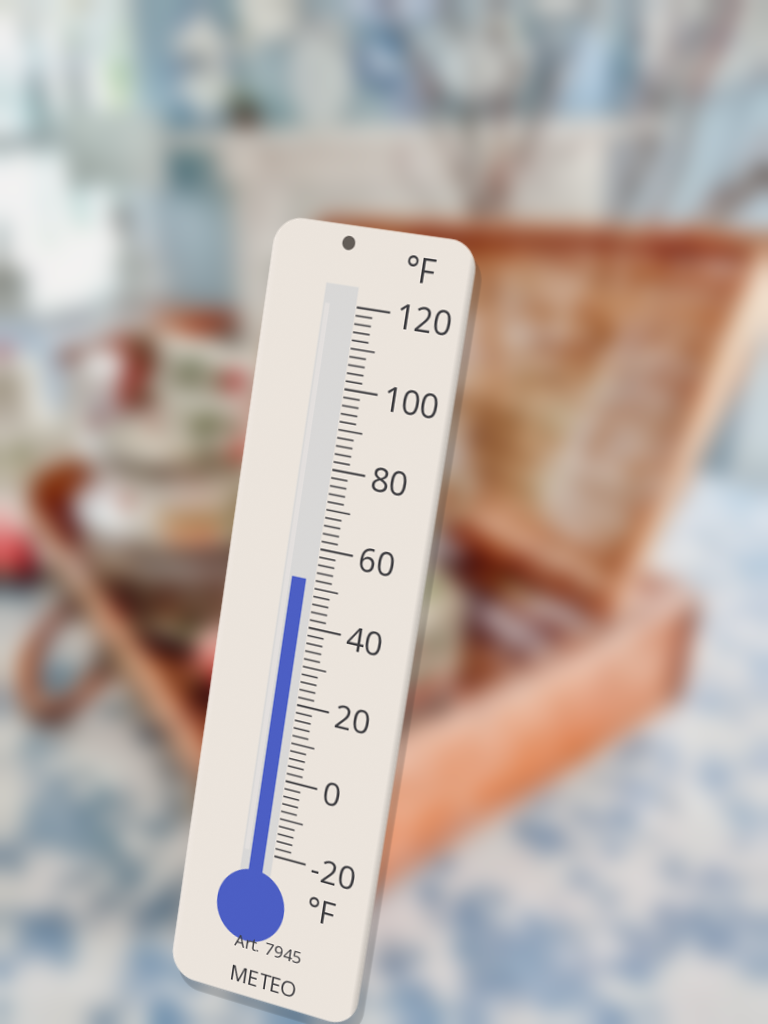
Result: 52
